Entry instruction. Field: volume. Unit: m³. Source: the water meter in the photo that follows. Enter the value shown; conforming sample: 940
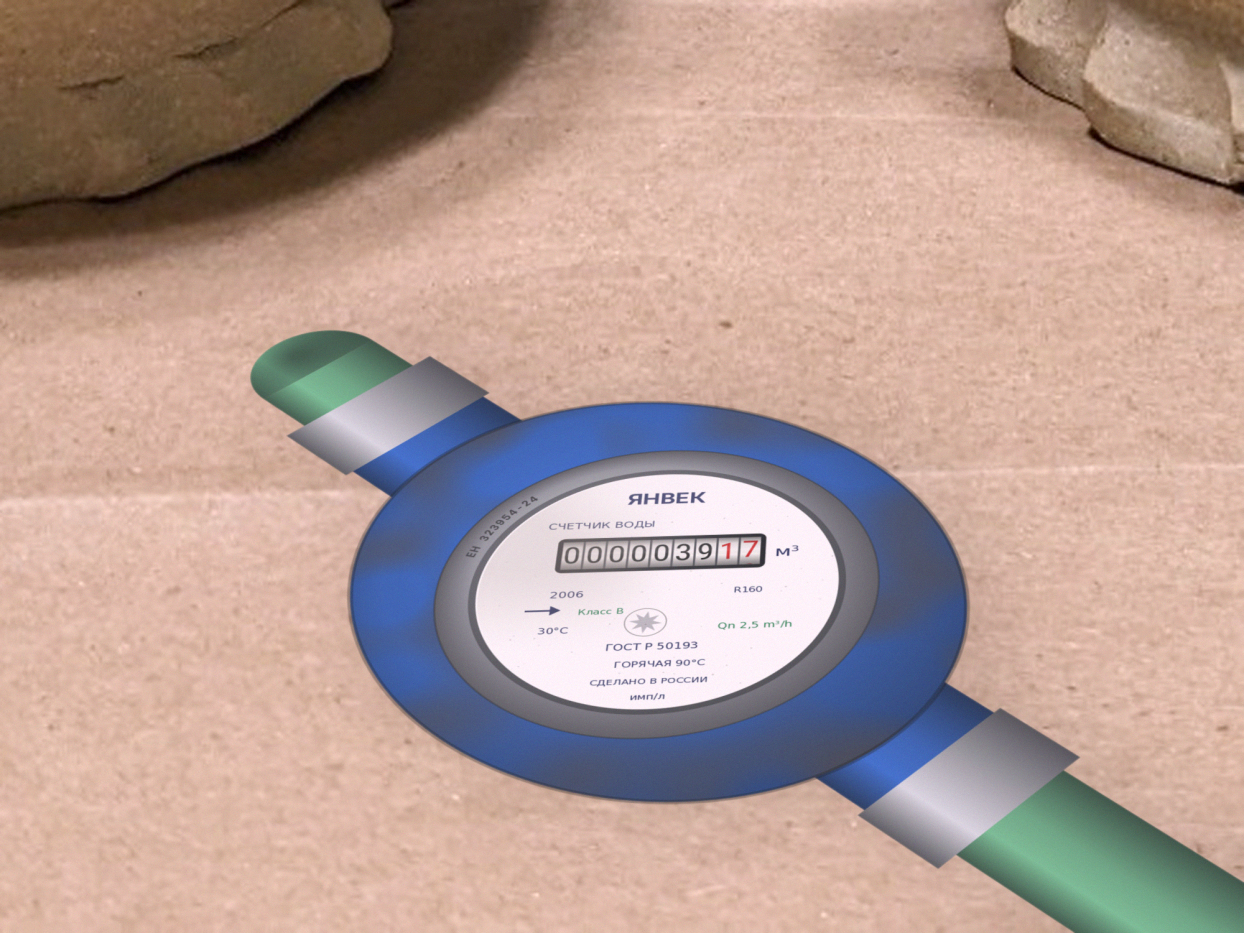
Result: 39.17
